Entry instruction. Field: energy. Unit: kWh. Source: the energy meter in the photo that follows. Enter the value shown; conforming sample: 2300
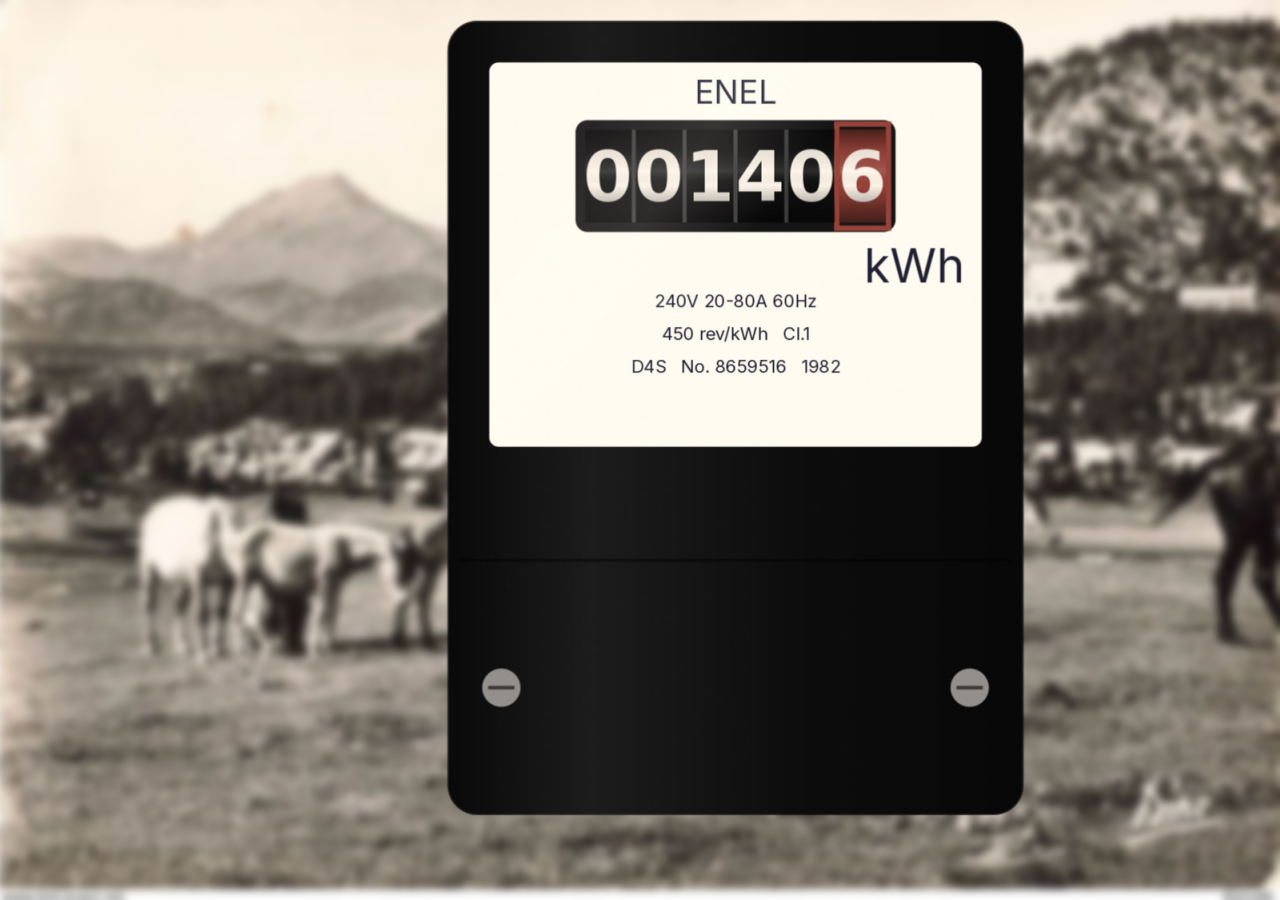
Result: 140.6
